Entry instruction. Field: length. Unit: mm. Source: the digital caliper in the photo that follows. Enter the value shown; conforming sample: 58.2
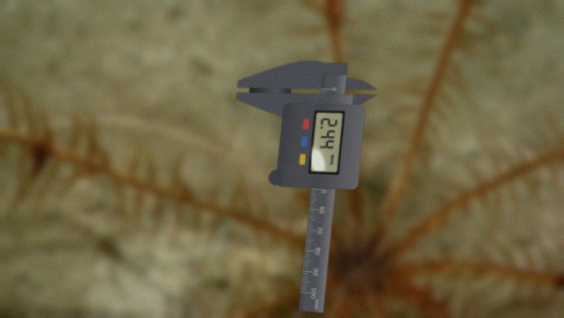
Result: 2.44
